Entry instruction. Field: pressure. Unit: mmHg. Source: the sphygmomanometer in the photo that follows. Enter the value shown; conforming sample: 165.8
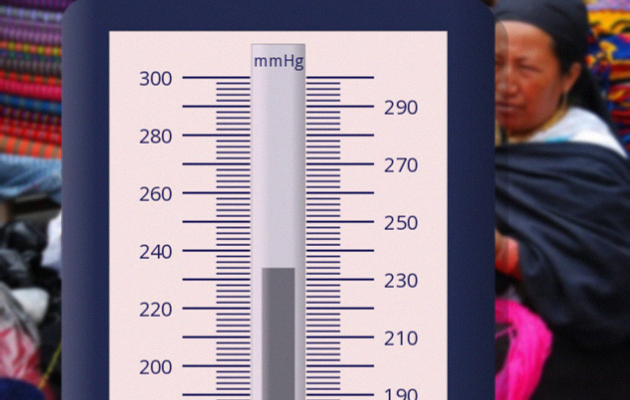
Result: 234
